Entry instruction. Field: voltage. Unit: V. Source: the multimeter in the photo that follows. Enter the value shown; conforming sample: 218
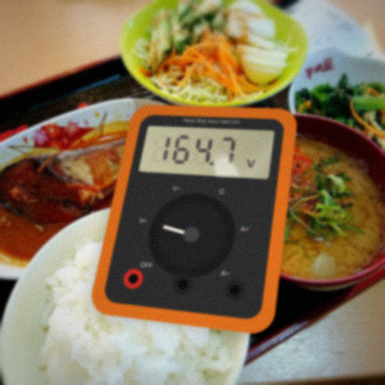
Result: 164.7
